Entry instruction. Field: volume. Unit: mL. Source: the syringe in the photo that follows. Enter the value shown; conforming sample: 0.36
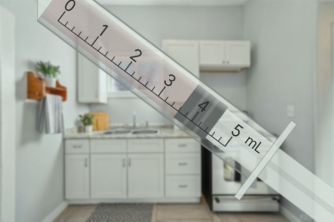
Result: 3.6
